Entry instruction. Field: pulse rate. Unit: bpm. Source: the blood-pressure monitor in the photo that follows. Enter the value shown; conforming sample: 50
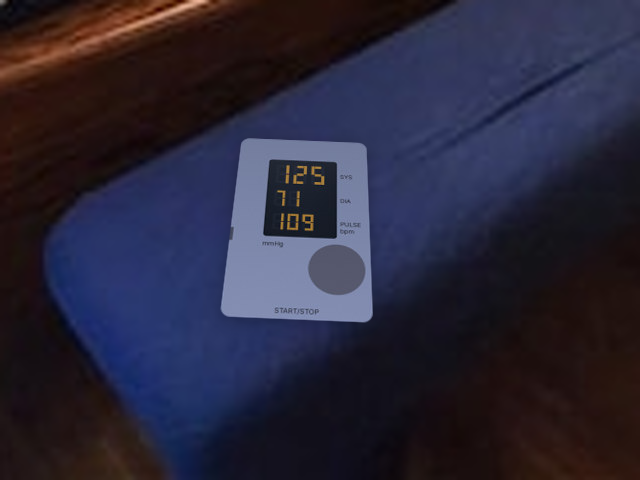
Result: 109
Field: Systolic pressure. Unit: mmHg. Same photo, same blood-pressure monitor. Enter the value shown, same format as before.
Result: 125
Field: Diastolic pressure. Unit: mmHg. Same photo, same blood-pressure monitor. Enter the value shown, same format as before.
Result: 71
